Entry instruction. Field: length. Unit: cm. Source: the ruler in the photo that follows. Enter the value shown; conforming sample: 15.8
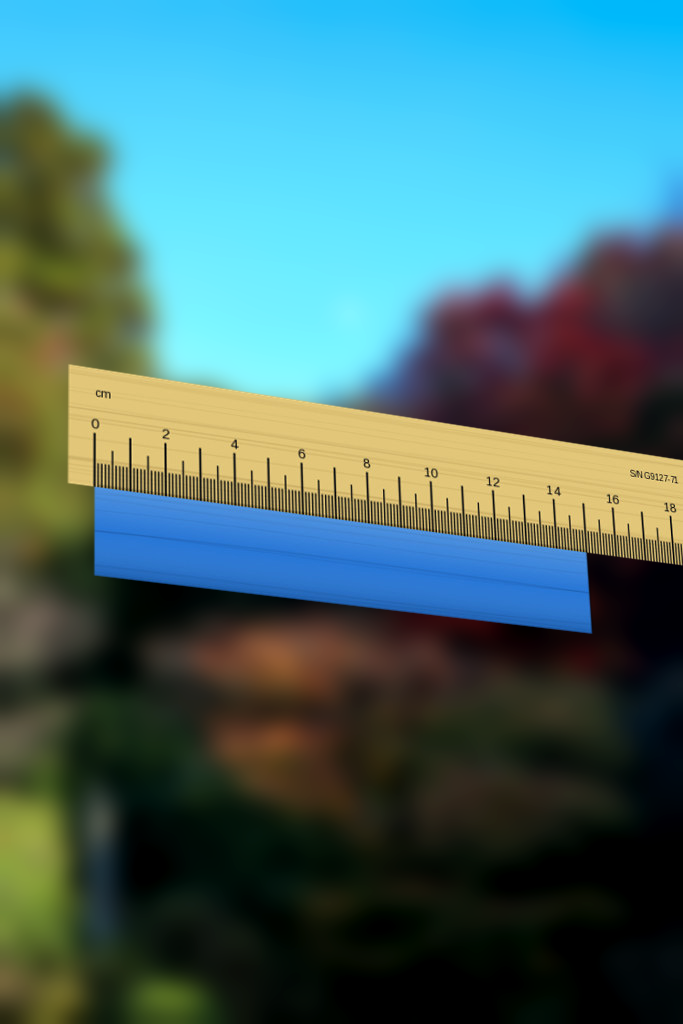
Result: 15
